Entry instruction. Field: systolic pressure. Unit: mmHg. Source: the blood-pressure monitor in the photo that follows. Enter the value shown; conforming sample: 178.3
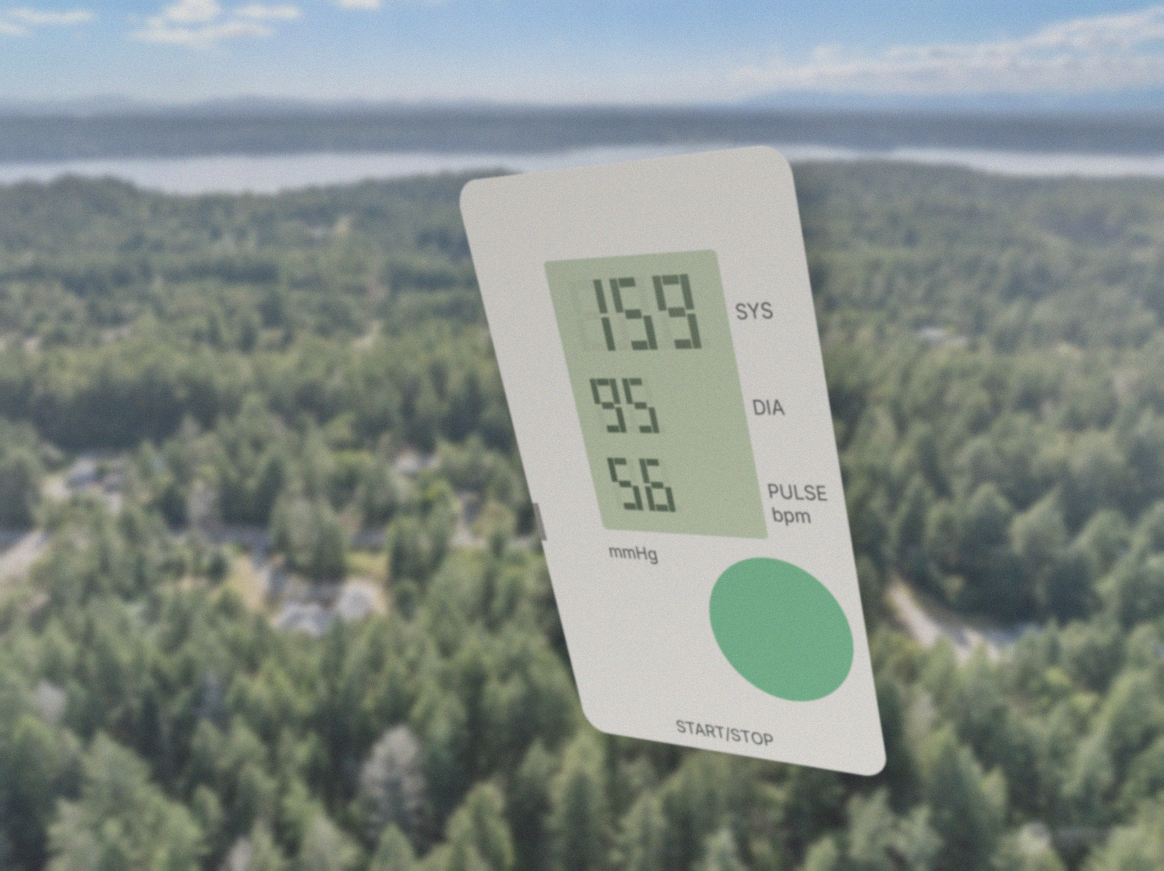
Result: 159
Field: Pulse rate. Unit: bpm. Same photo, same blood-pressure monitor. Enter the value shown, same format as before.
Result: 56
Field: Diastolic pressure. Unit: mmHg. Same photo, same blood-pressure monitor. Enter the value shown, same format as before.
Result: 95
